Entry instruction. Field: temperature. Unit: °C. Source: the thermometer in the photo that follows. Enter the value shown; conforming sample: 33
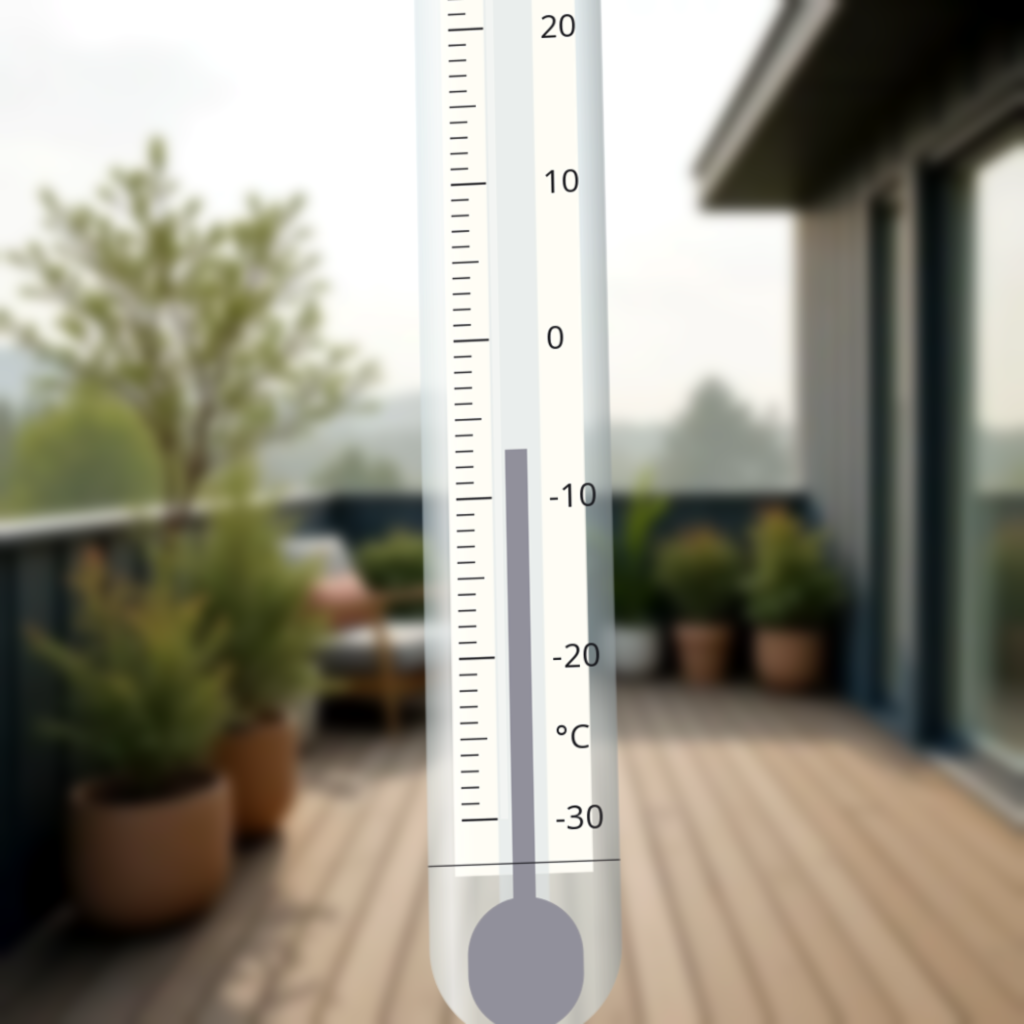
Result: -7
